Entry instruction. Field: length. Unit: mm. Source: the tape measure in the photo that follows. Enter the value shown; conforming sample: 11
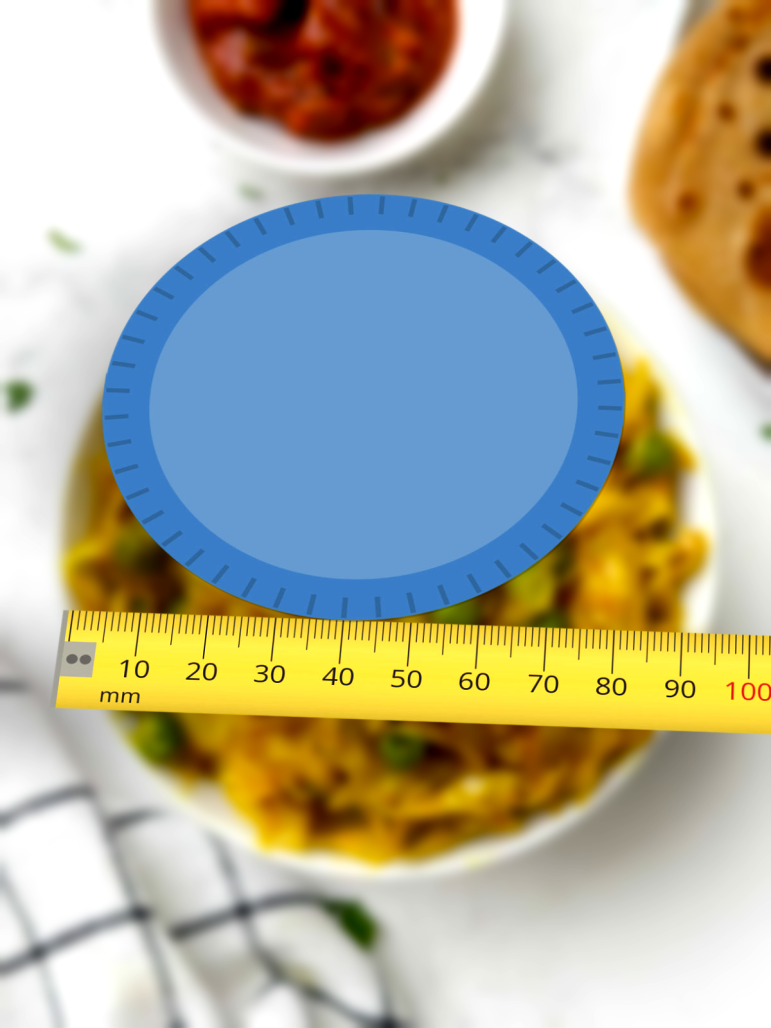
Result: 80
